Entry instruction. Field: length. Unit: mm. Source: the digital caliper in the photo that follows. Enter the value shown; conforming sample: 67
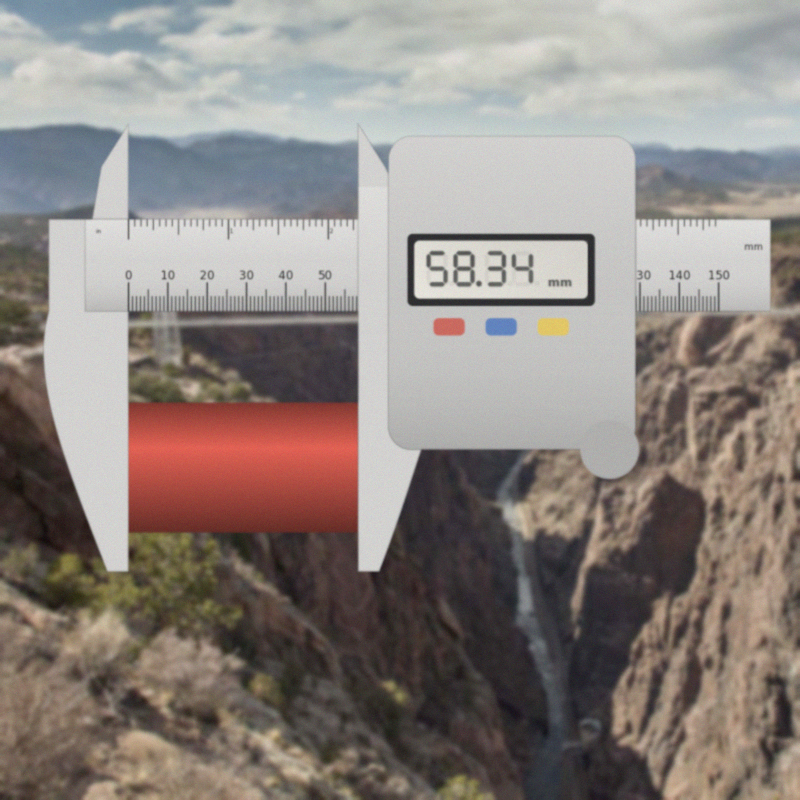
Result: 58.34
